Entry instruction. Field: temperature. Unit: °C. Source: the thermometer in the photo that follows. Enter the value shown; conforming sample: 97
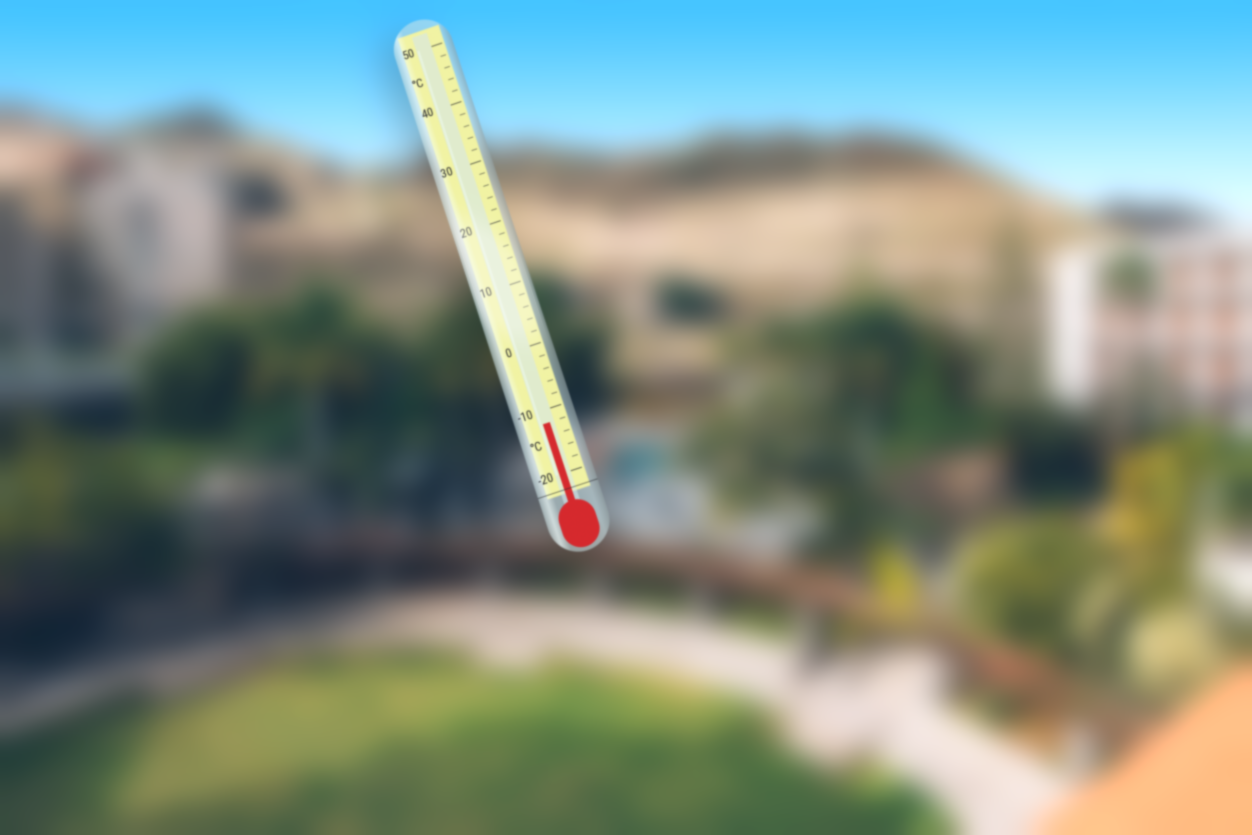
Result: -12
